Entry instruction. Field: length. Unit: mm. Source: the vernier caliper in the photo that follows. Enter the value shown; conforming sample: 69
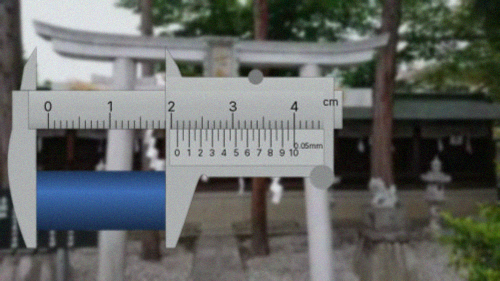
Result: 21.0
